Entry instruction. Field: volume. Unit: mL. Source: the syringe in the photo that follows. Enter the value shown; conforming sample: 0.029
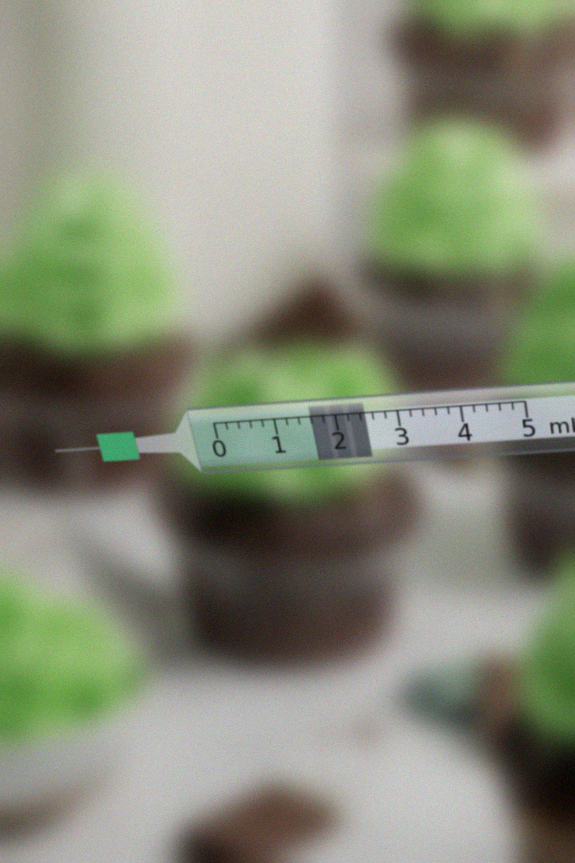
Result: 1.6
